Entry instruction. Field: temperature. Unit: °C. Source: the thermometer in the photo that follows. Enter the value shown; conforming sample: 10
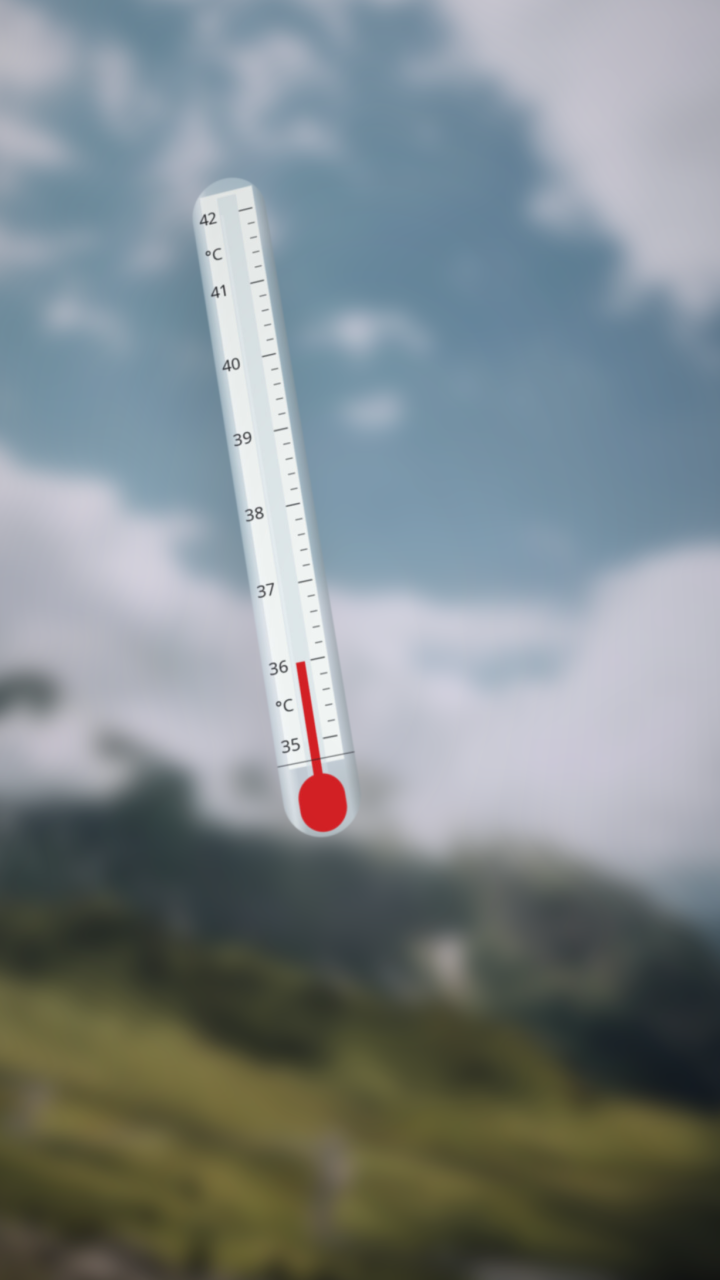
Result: 36
